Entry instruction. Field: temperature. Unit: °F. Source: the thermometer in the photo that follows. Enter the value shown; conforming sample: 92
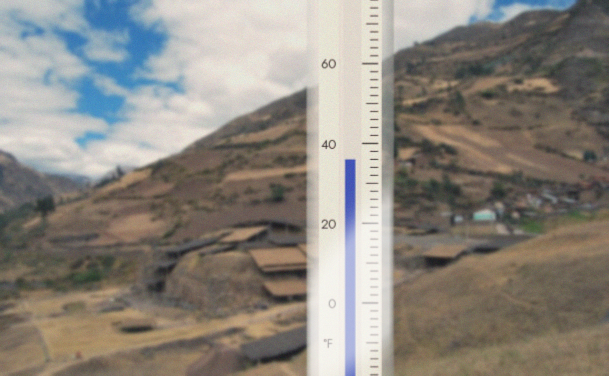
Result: 36
